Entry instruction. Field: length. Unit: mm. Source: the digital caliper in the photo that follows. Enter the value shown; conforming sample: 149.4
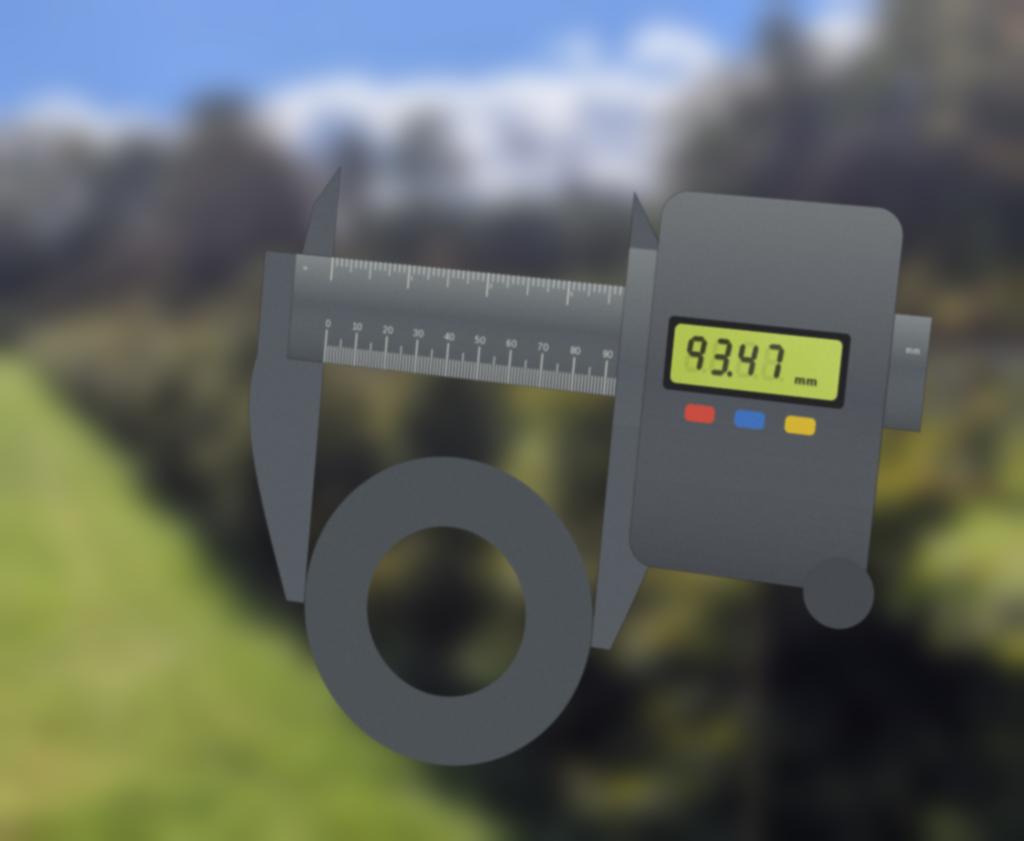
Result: 93.47
